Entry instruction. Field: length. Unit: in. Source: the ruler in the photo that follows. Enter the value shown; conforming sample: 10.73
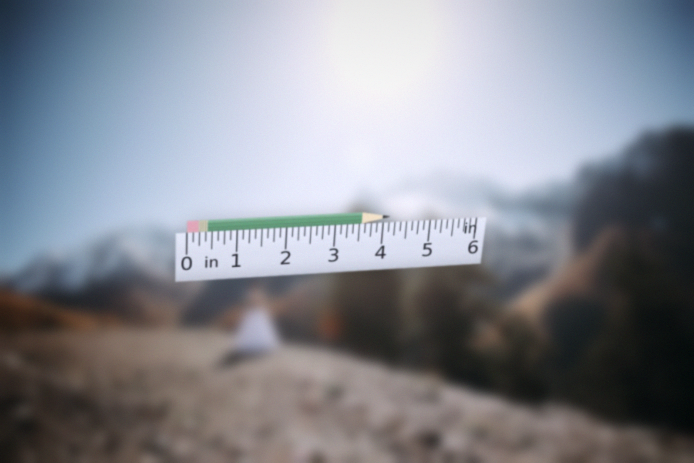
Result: 4.125
